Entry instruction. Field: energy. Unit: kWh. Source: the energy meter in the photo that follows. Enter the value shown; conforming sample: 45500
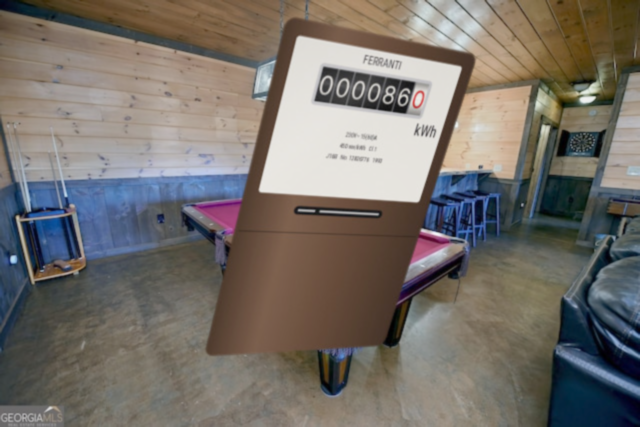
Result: 86.0
